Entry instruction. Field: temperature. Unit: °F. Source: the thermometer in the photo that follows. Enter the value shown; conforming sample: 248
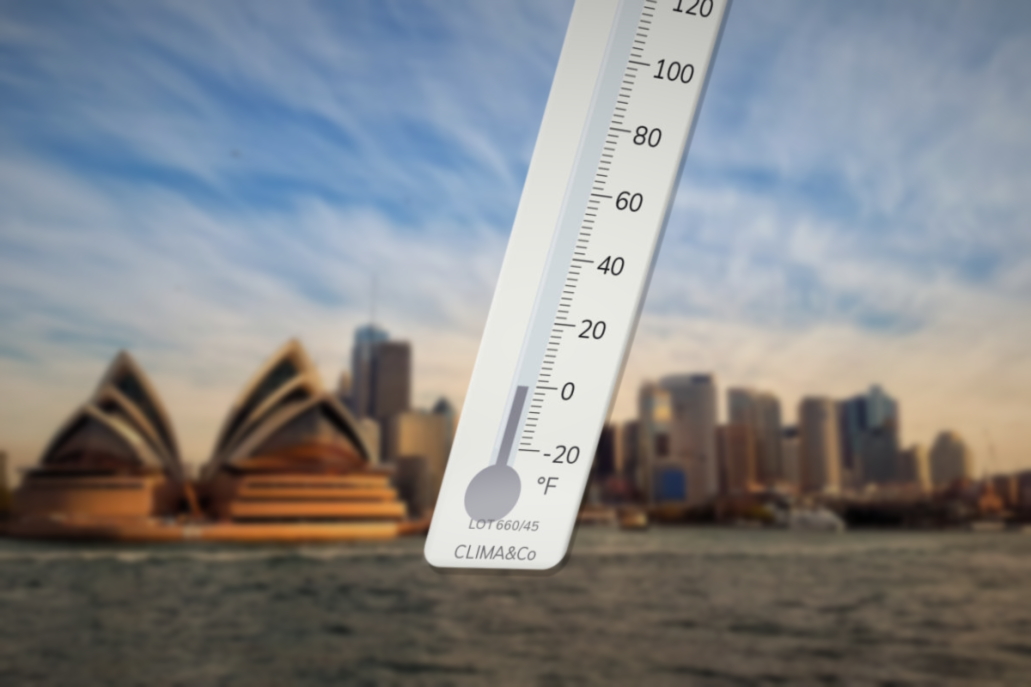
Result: 0
